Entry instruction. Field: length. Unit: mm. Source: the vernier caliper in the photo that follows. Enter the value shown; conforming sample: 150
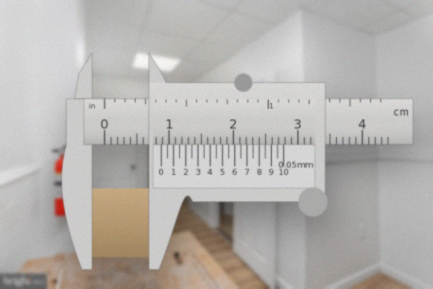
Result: 8.8
